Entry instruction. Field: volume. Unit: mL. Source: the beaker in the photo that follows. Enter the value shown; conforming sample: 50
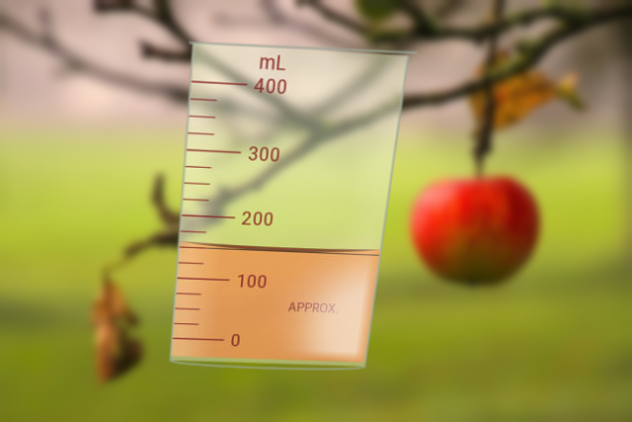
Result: 150
